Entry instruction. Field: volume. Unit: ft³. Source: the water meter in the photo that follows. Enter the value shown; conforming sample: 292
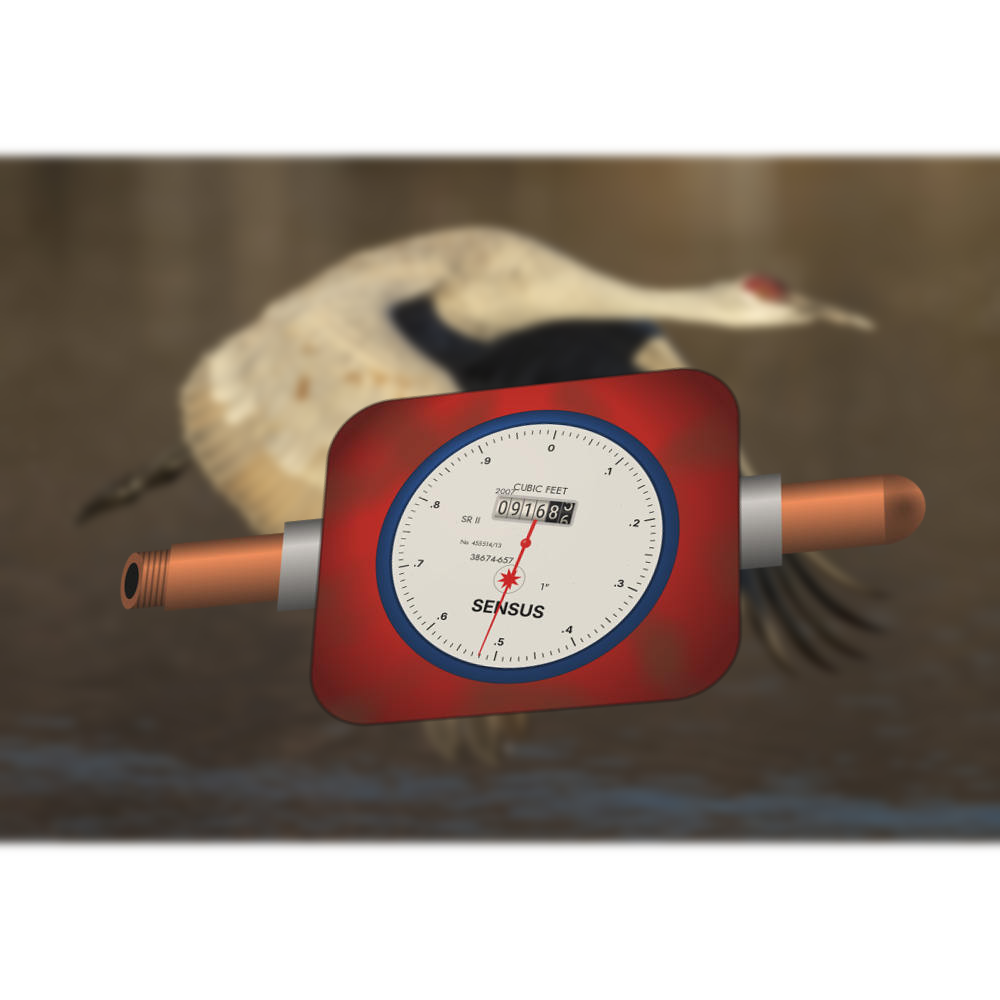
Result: 91685.52
